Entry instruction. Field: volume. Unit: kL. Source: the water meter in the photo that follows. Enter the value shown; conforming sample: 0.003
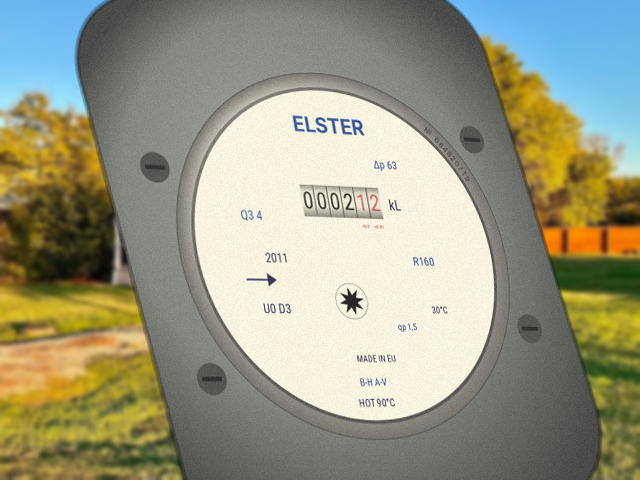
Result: 2.12
